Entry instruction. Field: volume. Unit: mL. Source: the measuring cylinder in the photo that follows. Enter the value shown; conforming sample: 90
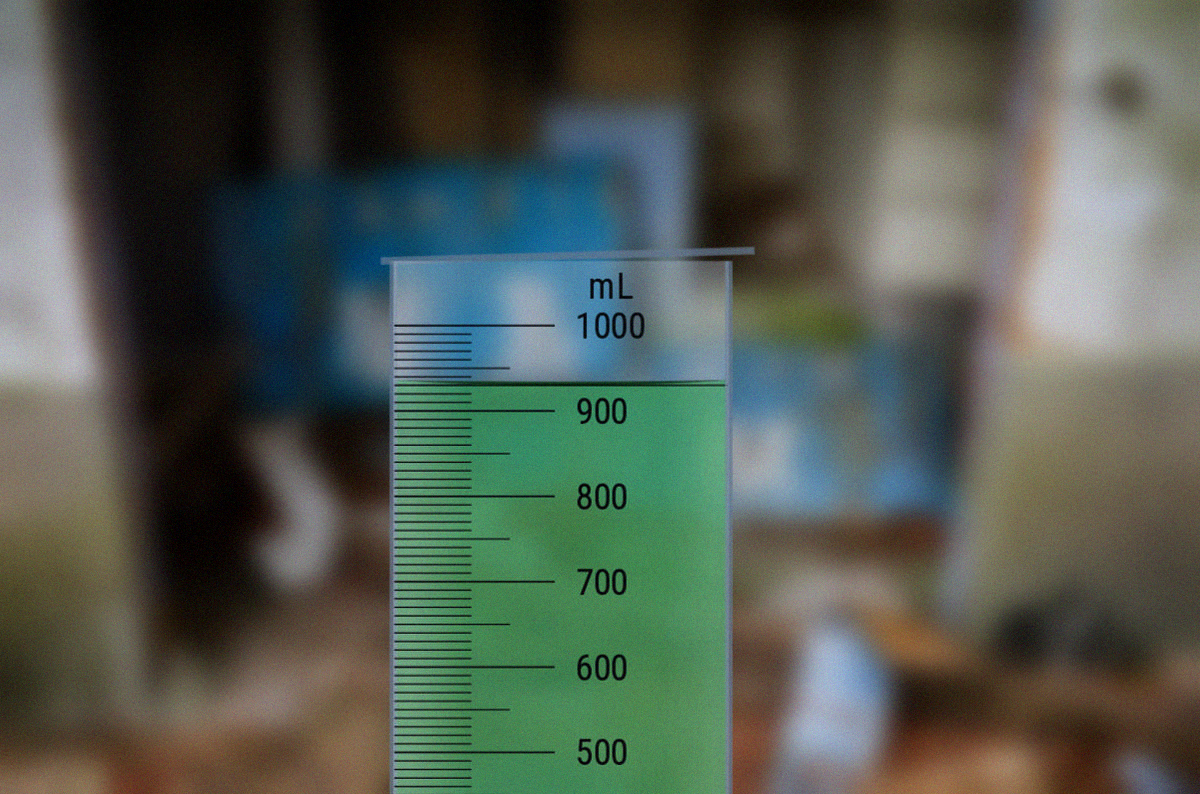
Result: 930
